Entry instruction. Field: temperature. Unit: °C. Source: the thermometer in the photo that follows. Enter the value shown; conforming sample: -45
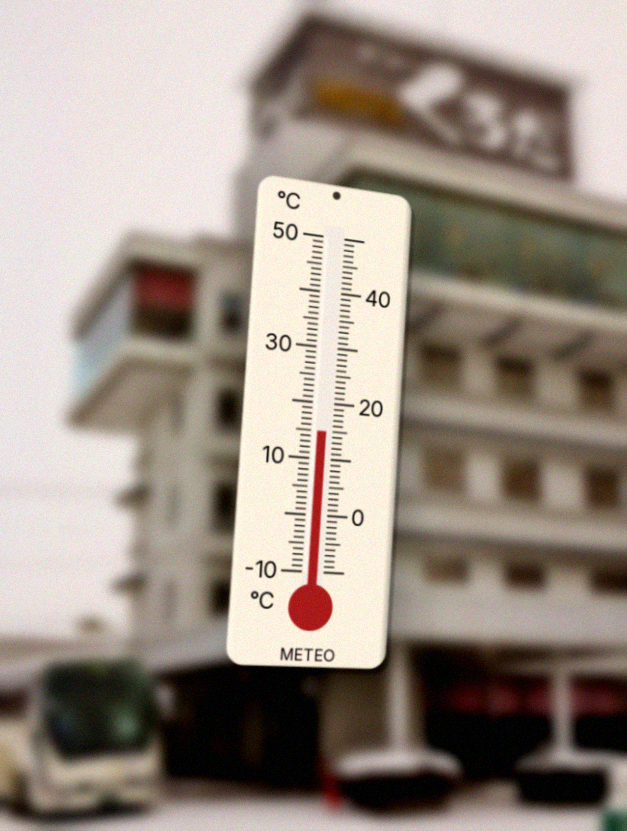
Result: 15
